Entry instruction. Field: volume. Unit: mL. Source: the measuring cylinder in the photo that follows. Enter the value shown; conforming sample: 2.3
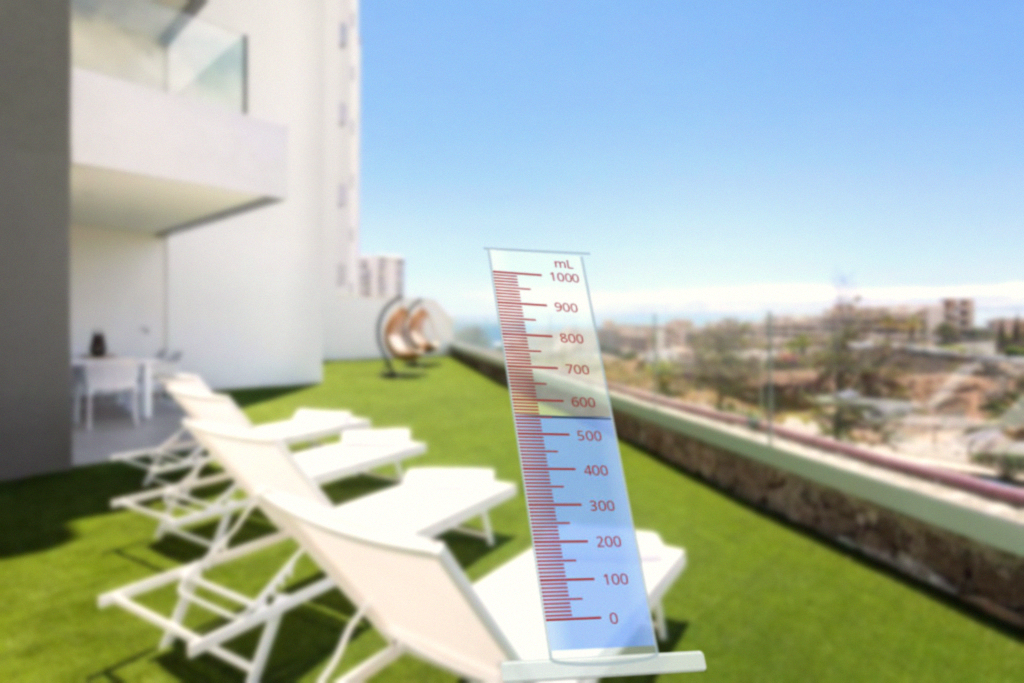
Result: 550
